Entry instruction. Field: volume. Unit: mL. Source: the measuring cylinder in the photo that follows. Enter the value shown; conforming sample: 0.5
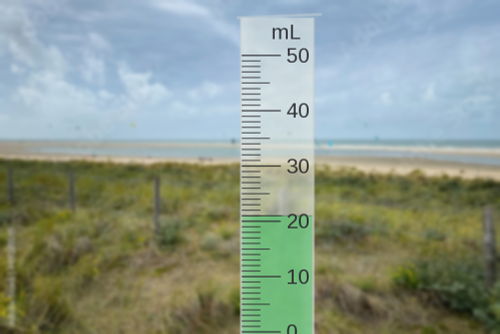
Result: 21
